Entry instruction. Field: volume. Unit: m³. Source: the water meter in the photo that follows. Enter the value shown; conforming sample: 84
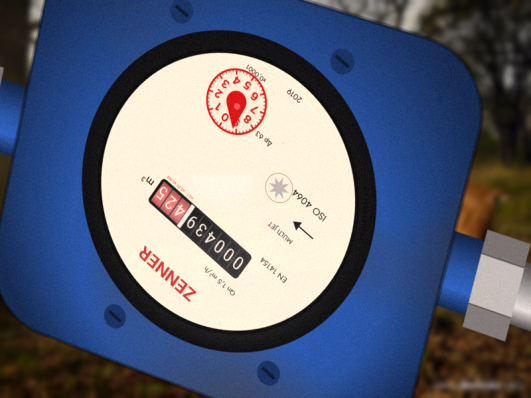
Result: 439.4249
